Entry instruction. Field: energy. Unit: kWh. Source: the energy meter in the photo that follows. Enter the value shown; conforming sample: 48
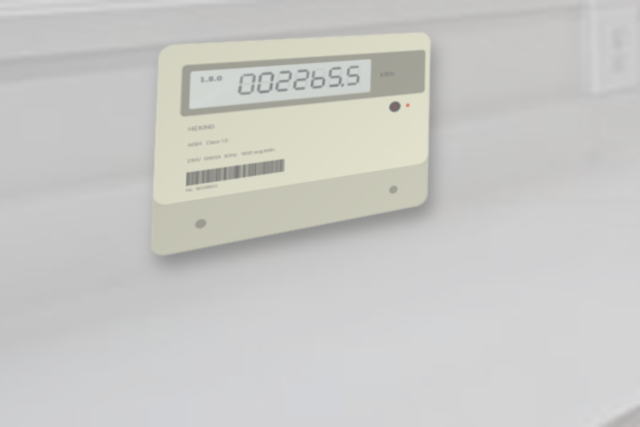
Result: 2265.5
